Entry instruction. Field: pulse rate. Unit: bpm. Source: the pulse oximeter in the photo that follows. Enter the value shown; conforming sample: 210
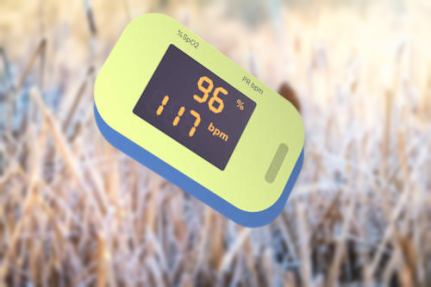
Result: 117
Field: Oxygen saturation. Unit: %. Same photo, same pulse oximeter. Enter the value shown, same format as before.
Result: 96
